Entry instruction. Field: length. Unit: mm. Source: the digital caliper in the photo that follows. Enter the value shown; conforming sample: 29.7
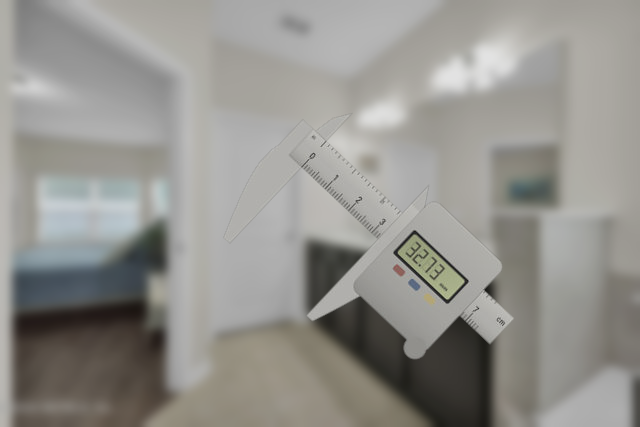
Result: 32.73
